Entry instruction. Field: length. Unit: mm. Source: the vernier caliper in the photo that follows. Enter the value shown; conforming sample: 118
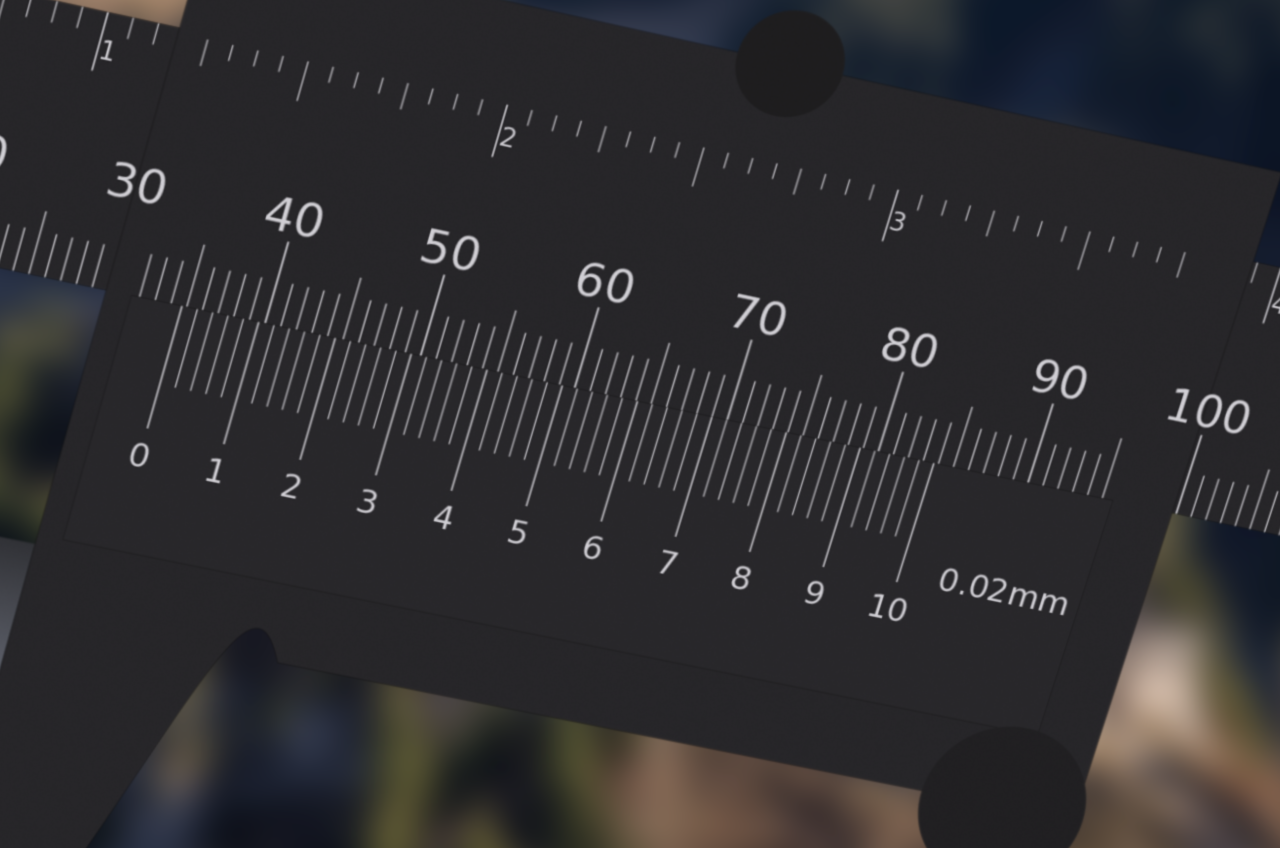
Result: 34.7
